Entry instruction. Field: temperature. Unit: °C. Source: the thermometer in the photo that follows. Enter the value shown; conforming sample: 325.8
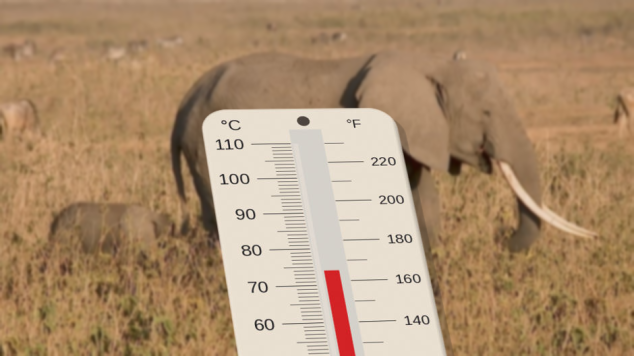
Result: 74
